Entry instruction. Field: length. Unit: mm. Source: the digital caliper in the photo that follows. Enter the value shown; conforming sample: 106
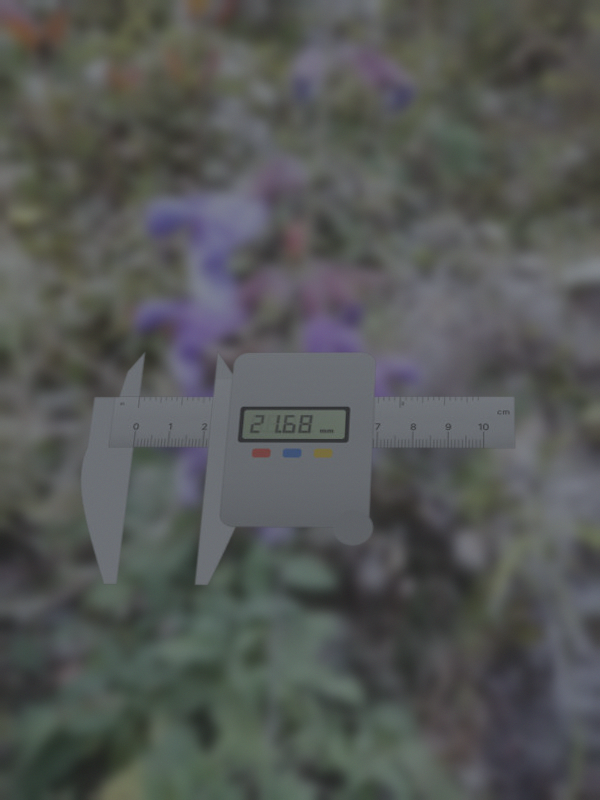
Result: 21.68
